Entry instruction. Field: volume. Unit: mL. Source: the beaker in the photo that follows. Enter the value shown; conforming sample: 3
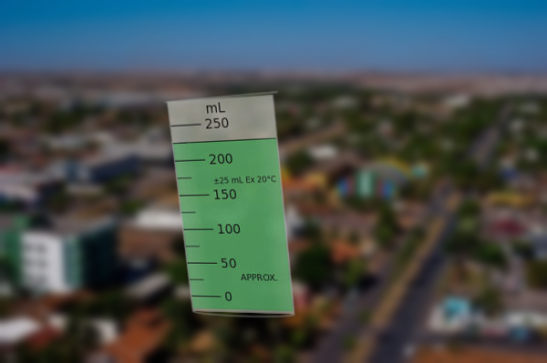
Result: 225
